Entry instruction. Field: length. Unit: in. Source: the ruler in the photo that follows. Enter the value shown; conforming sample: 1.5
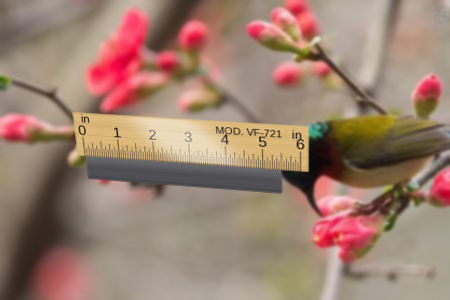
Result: 5.5
